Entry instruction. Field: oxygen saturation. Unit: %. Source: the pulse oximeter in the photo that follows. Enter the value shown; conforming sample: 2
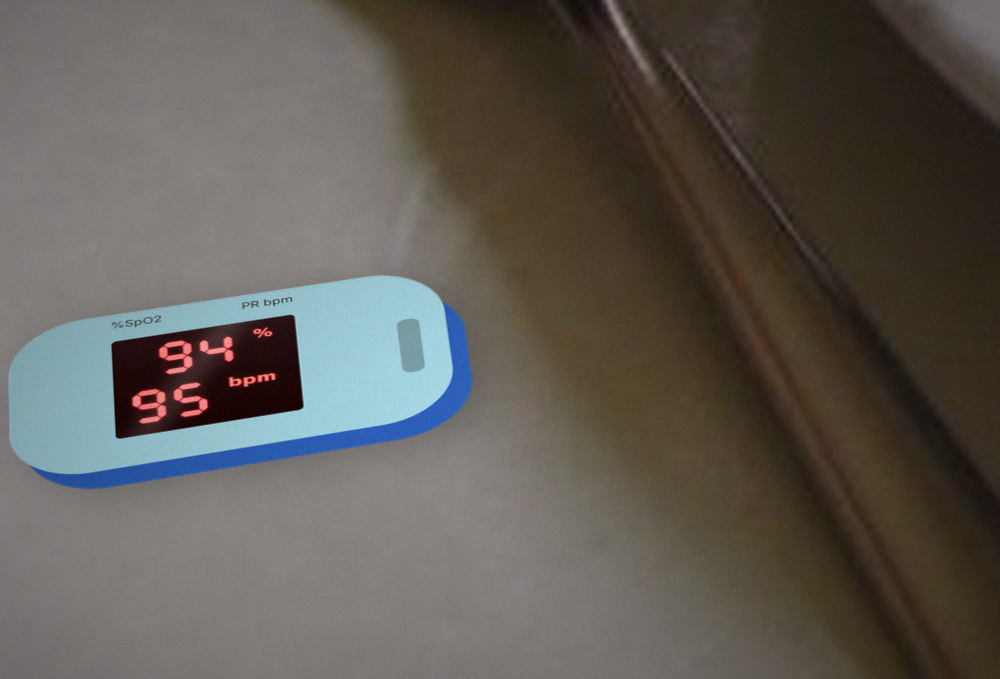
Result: 94
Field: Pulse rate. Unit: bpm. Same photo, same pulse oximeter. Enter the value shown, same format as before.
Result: 95
